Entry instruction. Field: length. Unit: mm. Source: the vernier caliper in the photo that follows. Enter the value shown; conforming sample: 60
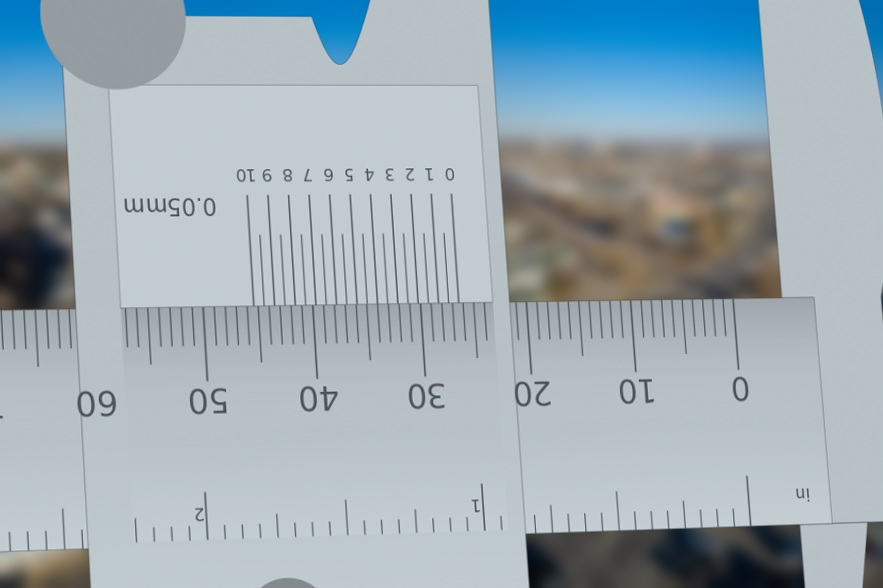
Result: 26.4
